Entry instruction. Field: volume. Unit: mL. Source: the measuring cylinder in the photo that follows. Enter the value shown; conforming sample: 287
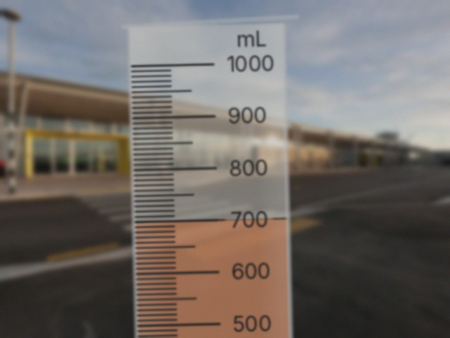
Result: 700
